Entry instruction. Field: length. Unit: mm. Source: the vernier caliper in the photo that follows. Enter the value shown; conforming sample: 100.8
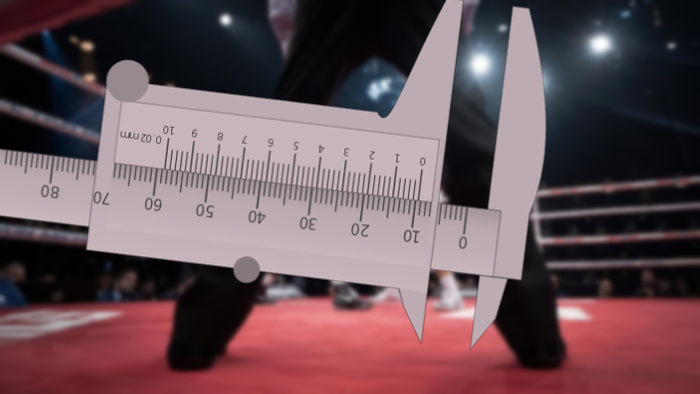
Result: 9.5
